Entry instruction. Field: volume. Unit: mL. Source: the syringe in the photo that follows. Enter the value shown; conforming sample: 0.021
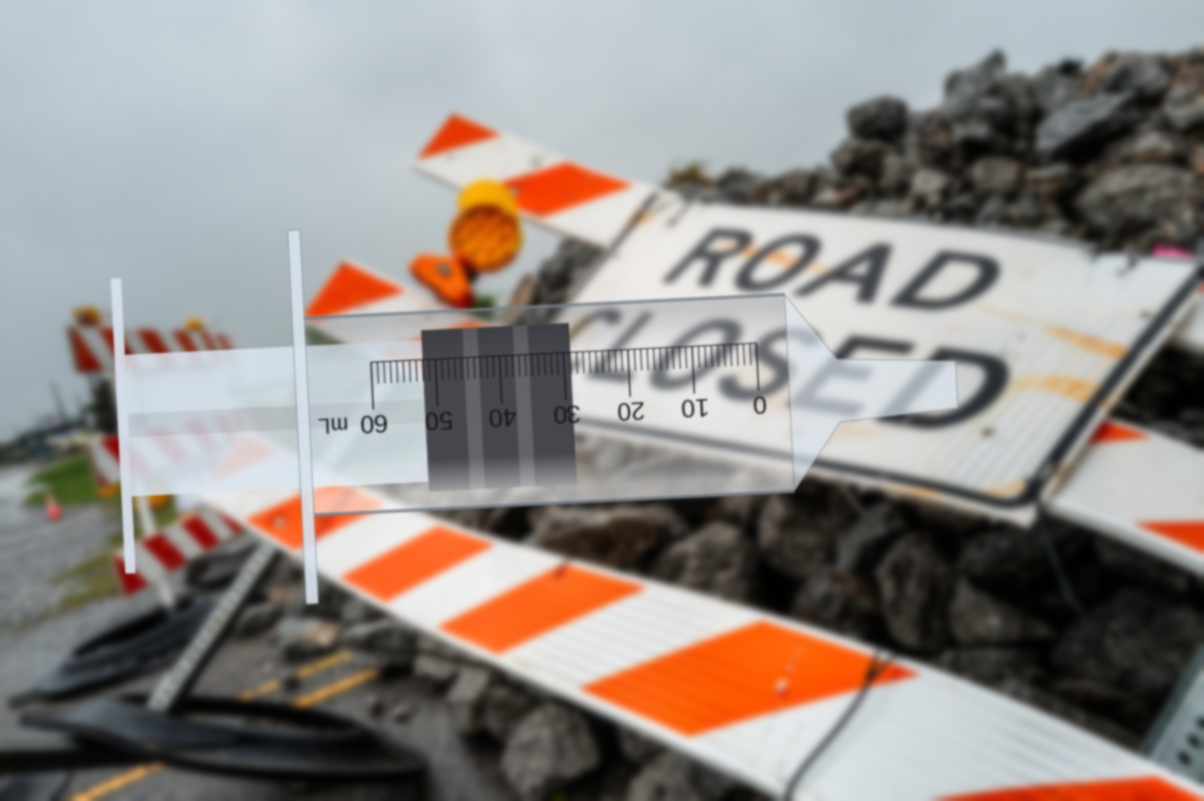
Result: 29
